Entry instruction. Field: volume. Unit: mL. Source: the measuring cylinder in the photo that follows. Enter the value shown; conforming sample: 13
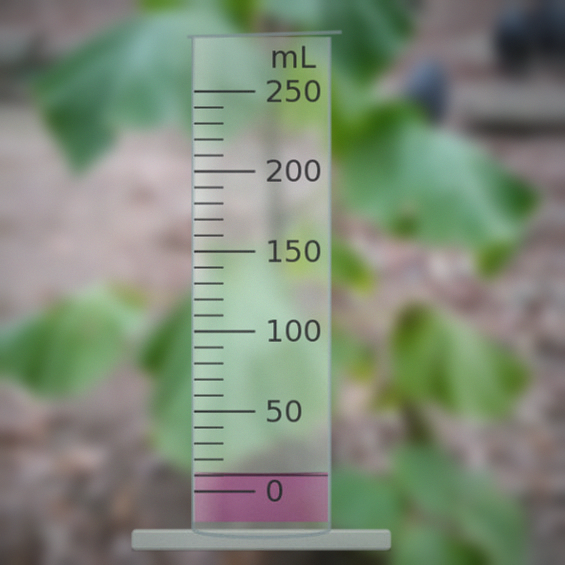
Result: 10
